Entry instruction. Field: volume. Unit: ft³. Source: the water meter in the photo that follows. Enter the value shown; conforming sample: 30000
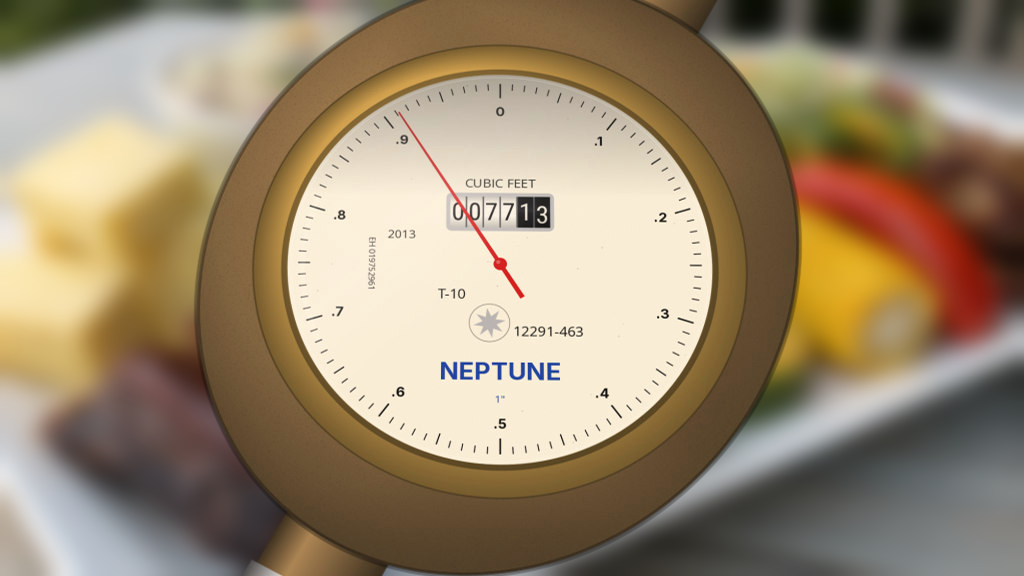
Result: 7712.91
